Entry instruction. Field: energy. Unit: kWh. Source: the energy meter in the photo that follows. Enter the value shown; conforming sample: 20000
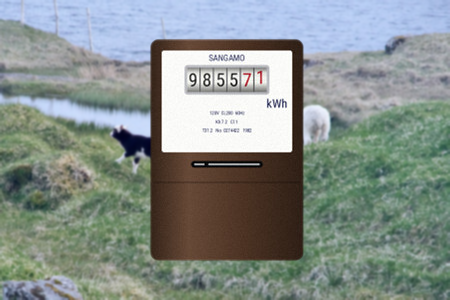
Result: 9855.71
